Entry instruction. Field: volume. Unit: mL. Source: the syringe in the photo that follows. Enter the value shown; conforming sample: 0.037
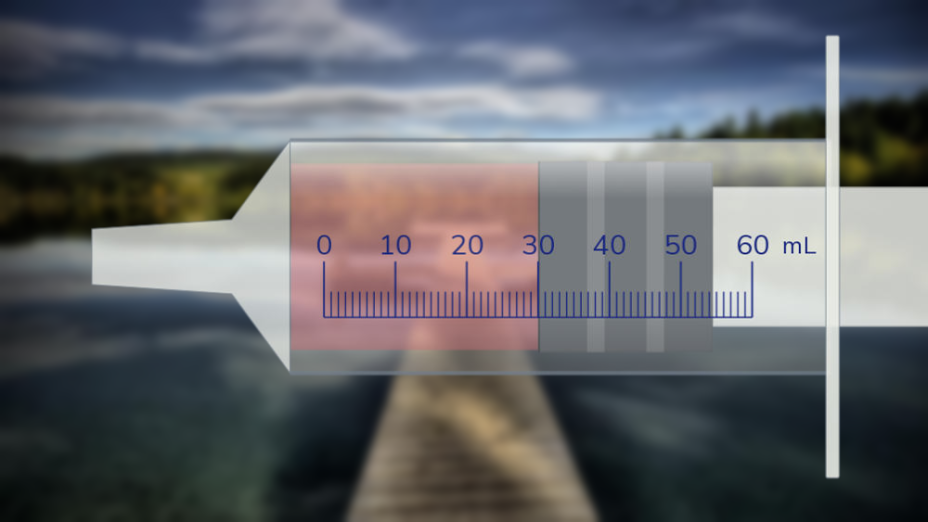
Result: 30
